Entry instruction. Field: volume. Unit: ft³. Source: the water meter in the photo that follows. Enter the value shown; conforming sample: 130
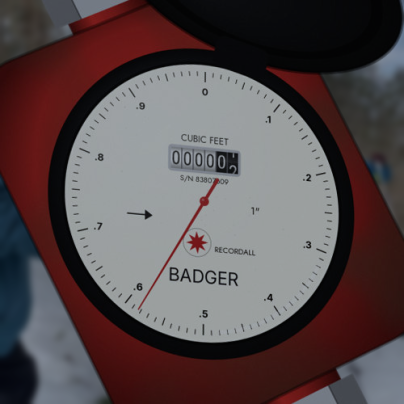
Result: 1.58
